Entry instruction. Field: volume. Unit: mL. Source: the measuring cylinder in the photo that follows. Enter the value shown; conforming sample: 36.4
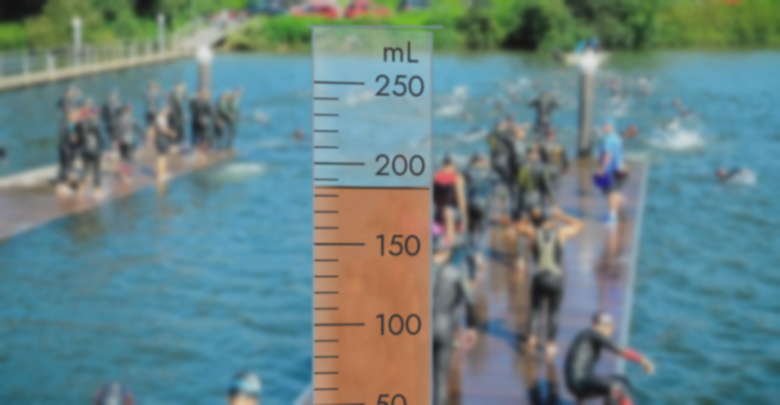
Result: 185
